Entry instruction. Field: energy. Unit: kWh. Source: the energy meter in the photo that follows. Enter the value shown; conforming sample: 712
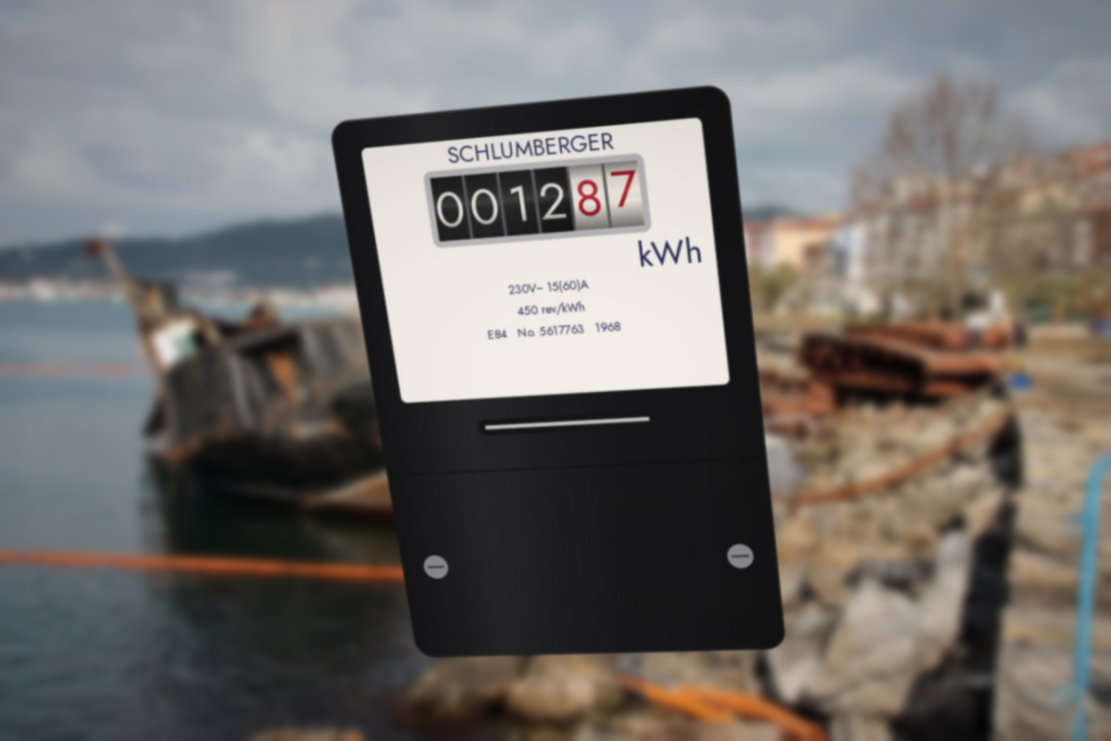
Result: 12.87
